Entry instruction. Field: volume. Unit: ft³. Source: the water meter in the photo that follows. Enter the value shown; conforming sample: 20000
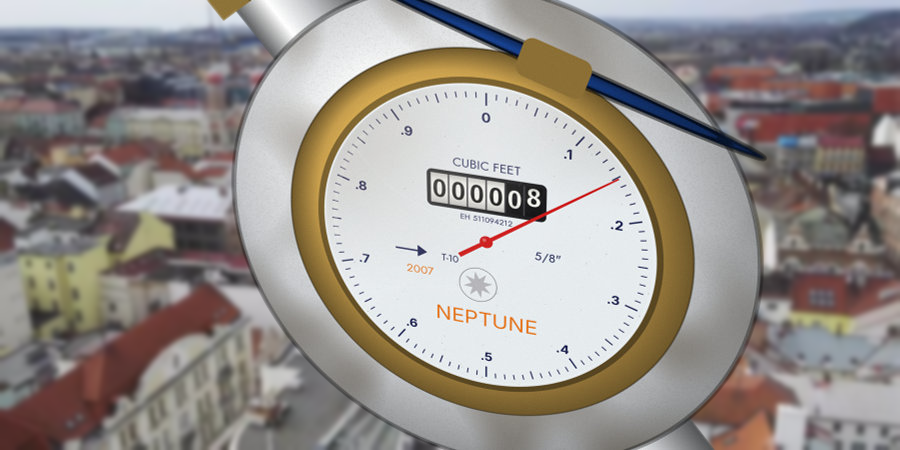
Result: 8.15
